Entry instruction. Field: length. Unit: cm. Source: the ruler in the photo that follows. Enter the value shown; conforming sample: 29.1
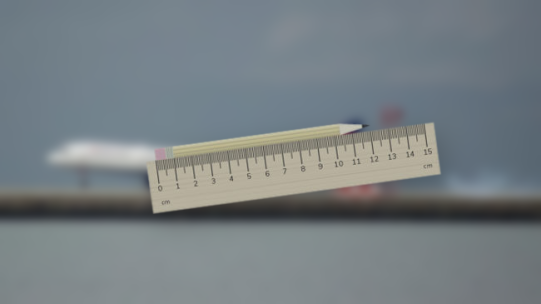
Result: 12
